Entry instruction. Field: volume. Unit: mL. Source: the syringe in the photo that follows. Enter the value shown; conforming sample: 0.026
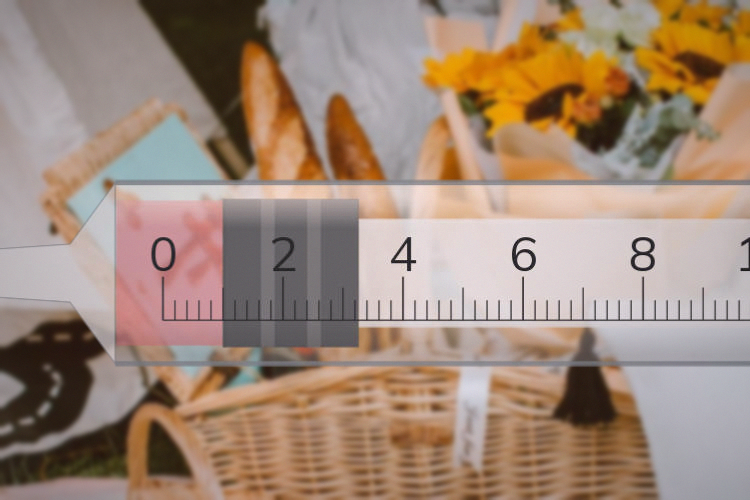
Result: 1
